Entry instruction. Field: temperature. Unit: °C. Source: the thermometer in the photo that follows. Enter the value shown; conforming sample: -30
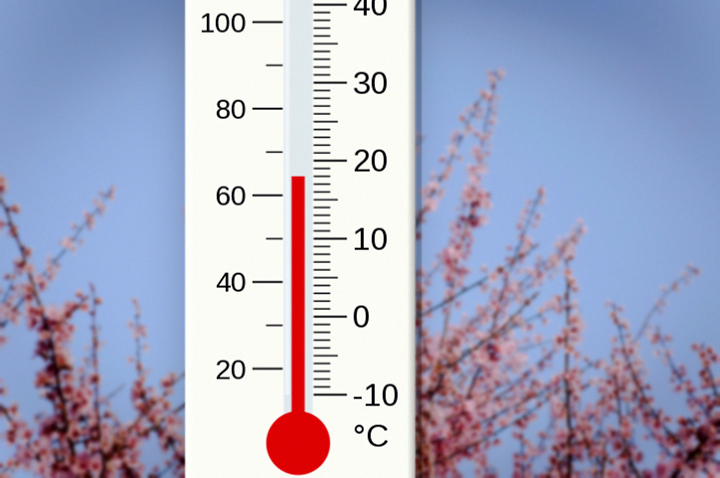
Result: 18
